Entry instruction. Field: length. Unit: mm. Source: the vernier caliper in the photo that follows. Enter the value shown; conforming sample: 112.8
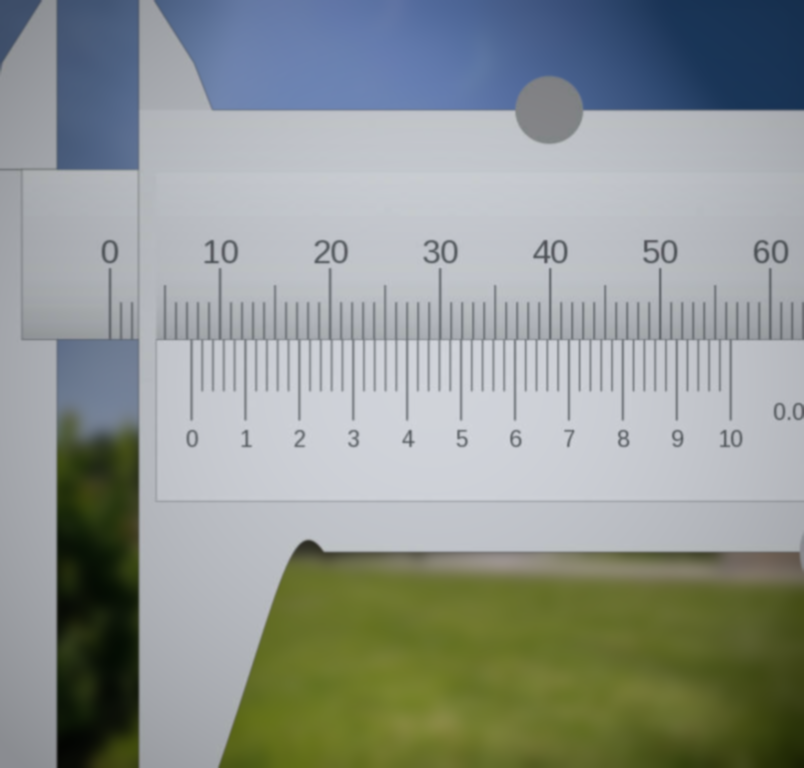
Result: 7.4
